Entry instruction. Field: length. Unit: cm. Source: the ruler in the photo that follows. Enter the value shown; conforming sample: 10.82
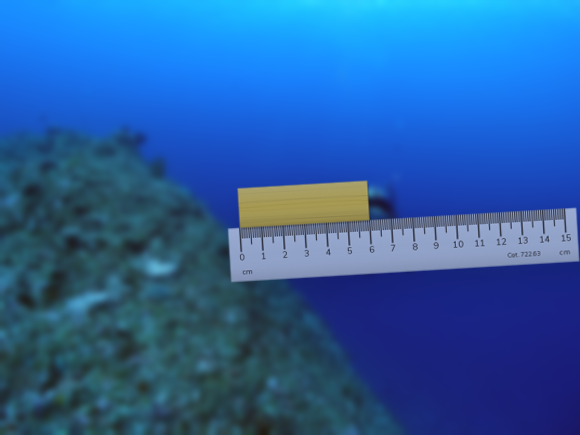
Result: 6
